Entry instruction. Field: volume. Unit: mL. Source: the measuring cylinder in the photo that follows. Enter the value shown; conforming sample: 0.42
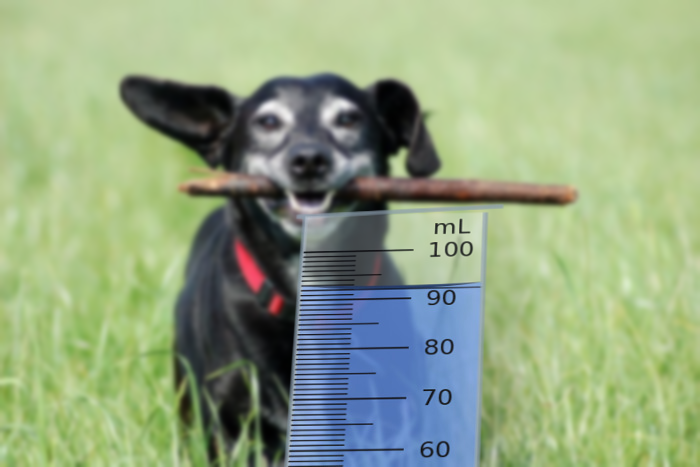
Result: 92
